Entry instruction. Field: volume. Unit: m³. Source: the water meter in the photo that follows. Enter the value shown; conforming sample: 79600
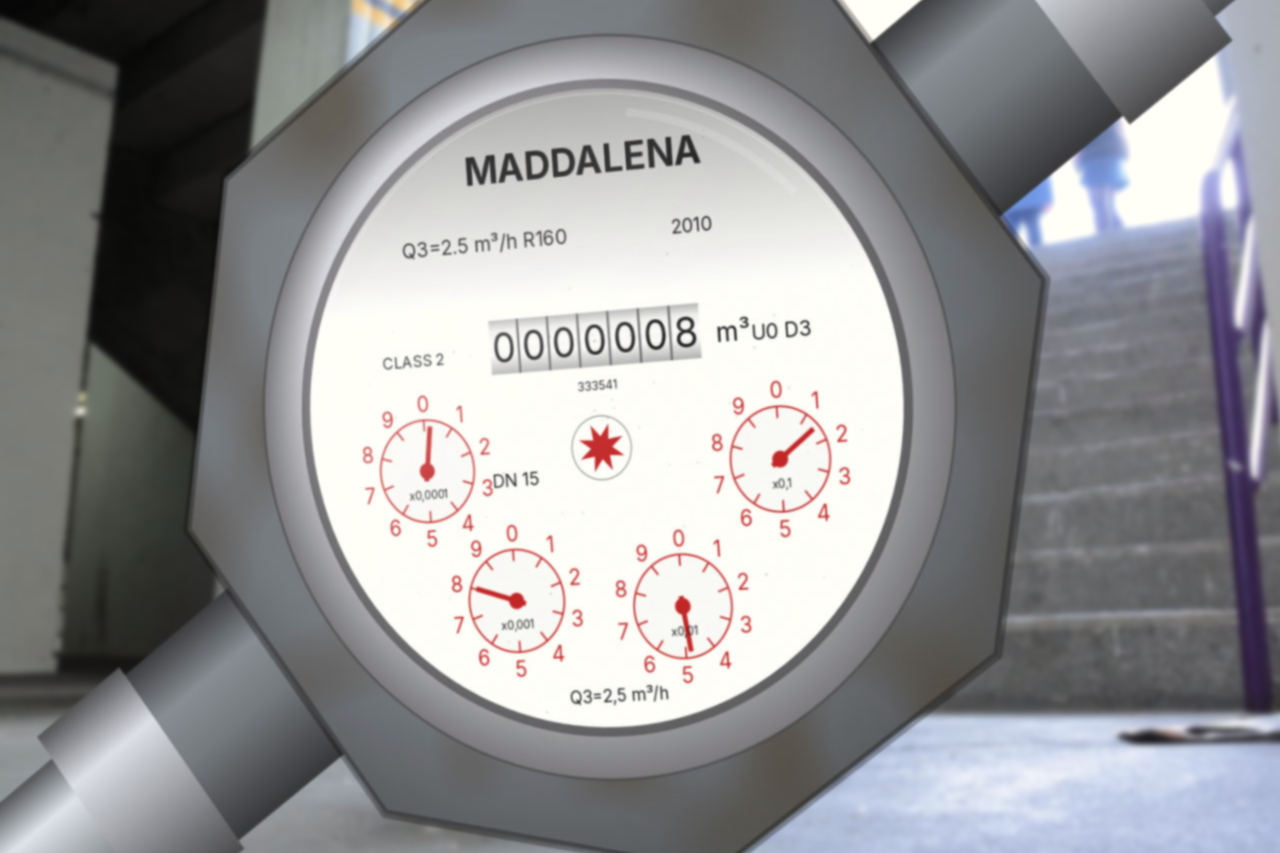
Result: 8.1480
